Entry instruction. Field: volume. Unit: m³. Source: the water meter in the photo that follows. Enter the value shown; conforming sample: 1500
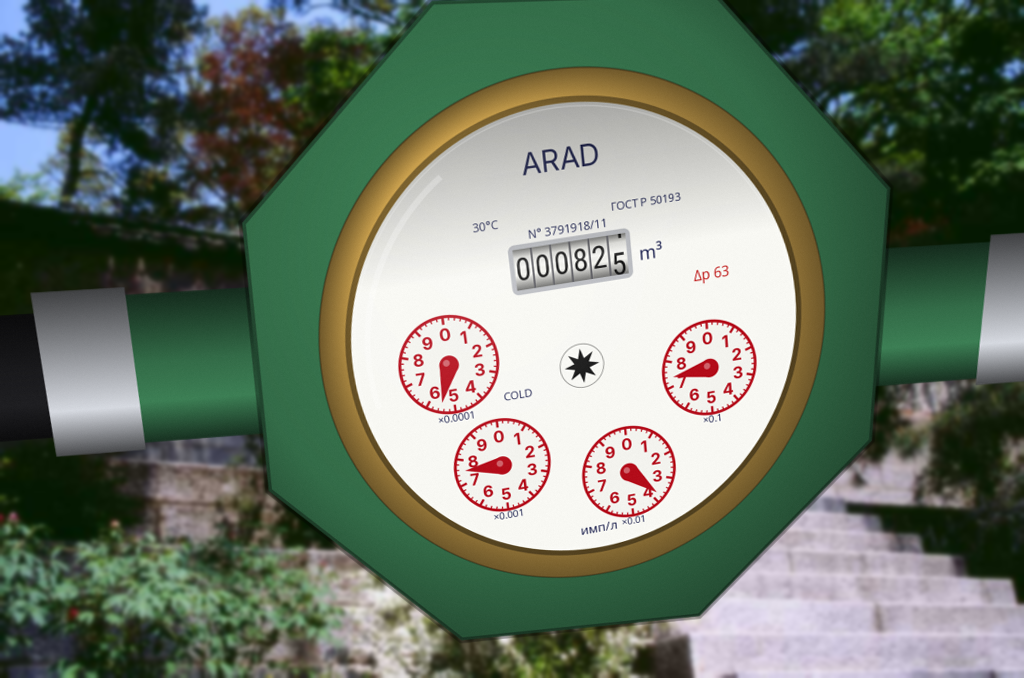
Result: 824.7375
